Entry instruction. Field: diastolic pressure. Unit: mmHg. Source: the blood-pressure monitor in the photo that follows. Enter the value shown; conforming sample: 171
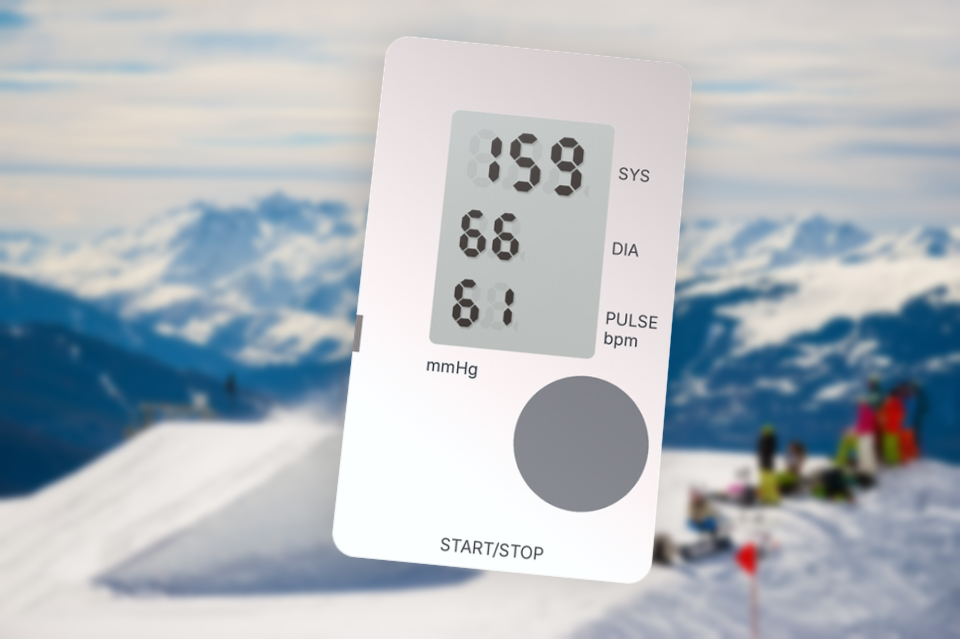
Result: 66
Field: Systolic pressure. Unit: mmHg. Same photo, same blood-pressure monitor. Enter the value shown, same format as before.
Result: 159
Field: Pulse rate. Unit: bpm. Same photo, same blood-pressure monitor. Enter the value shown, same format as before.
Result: 61
